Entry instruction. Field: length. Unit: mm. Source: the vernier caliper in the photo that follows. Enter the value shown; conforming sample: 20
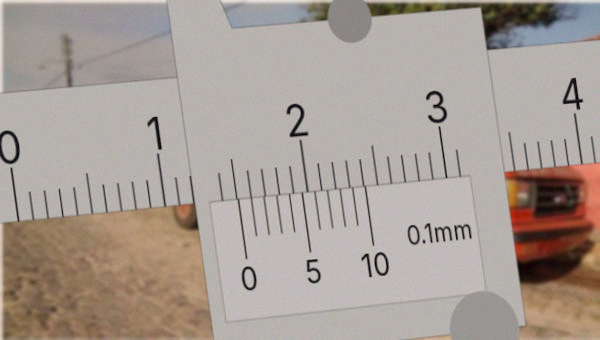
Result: 15.1
